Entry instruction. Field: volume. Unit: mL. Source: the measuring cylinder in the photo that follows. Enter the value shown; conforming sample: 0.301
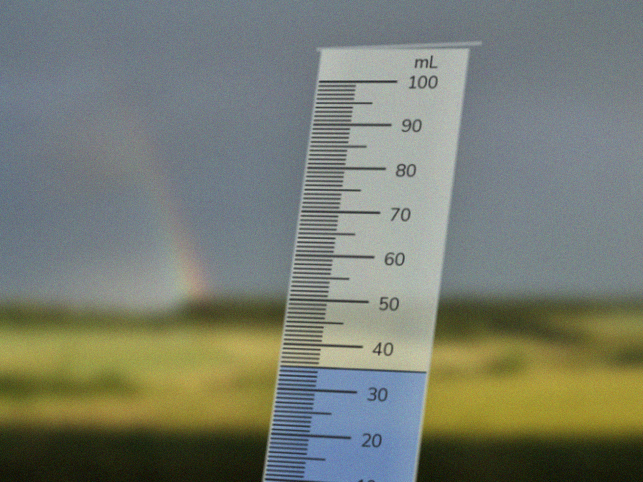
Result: 35
